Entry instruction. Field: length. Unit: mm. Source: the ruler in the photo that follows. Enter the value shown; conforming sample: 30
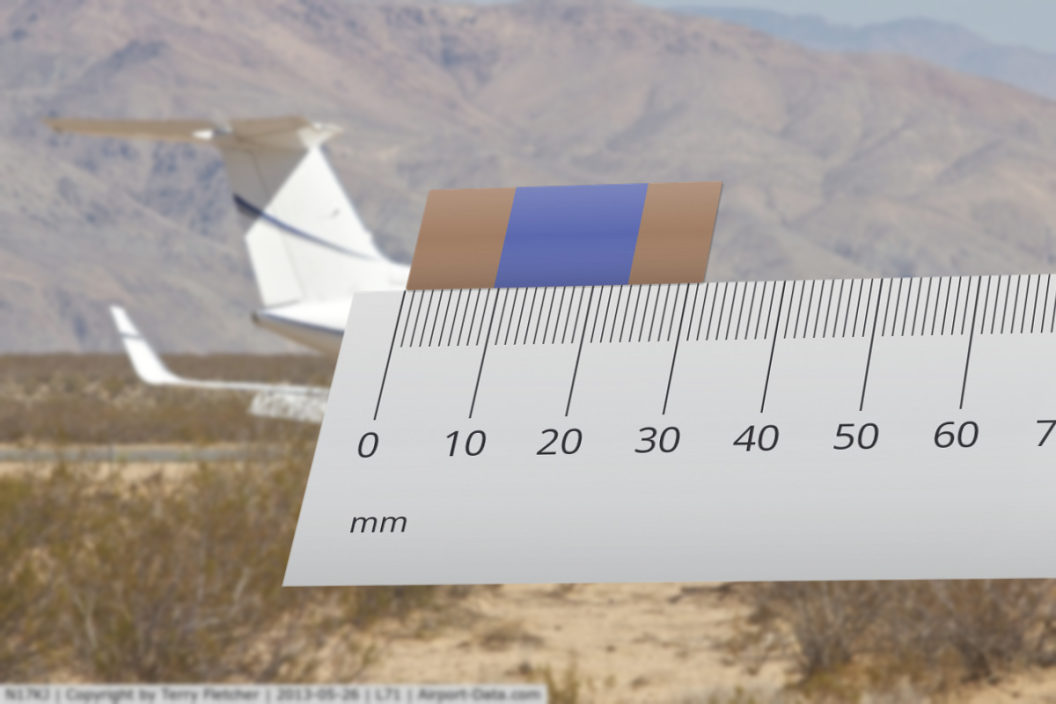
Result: 31.5
